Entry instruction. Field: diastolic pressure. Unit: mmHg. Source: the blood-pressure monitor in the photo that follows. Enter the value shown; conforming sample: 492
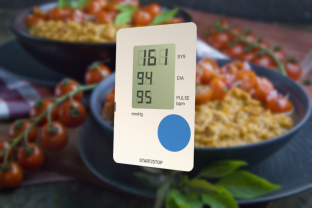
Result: 94
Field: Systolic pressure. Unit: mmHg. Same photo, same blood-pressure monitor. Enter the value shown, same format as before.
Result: 161
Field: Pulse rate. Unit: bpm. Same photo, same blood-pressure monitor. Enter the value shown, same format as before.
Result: 95
